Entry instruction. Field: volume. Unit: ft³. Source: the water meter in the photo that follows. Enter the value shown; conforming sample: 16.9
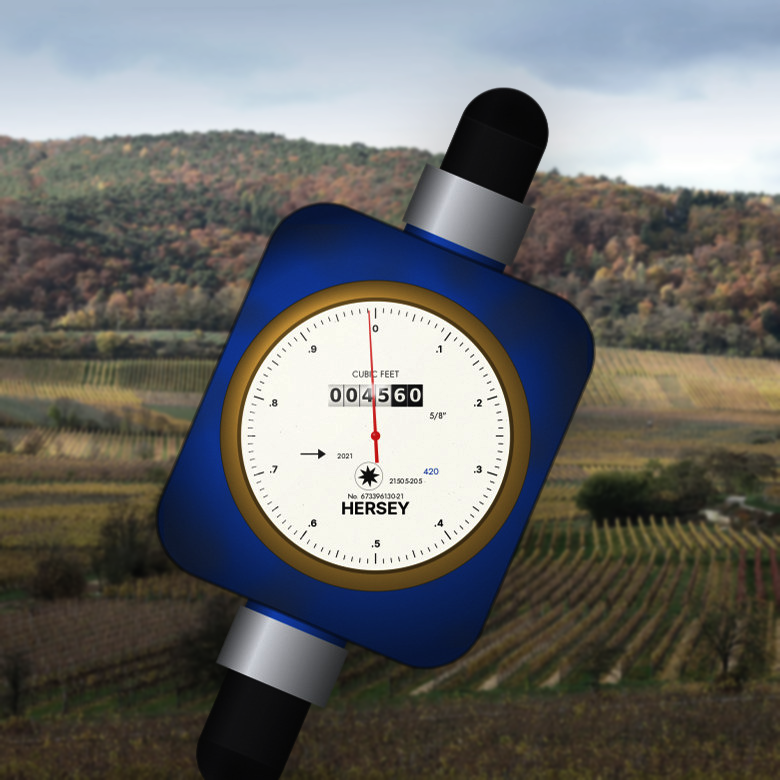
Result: 4559.99
